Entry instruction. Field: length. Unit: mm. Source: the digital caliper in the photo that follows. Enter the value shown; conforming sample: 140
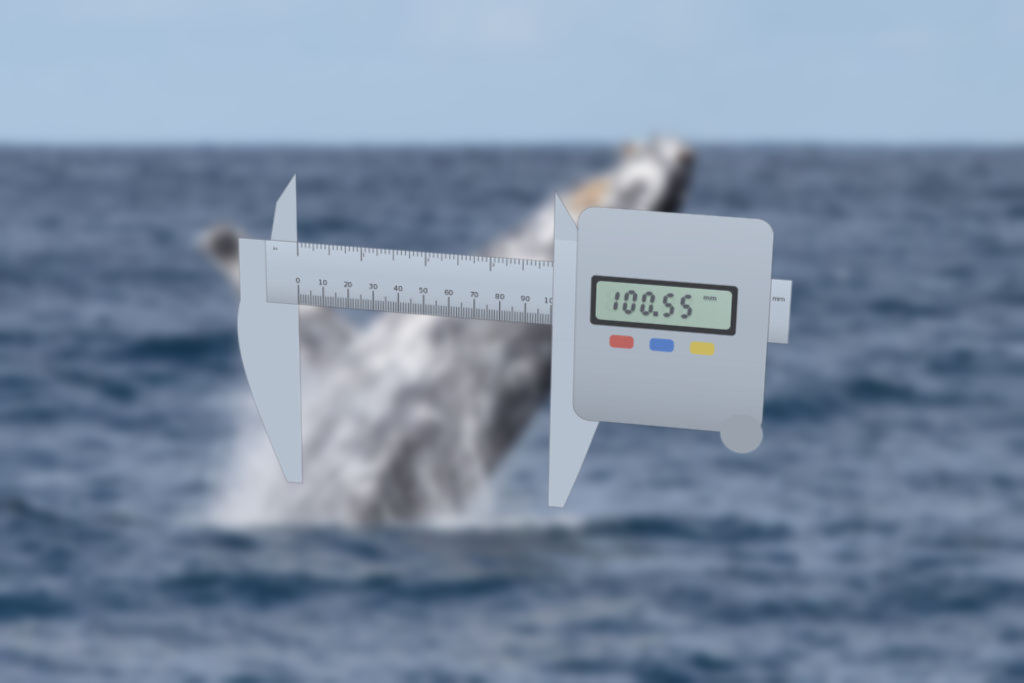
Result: 100.55
